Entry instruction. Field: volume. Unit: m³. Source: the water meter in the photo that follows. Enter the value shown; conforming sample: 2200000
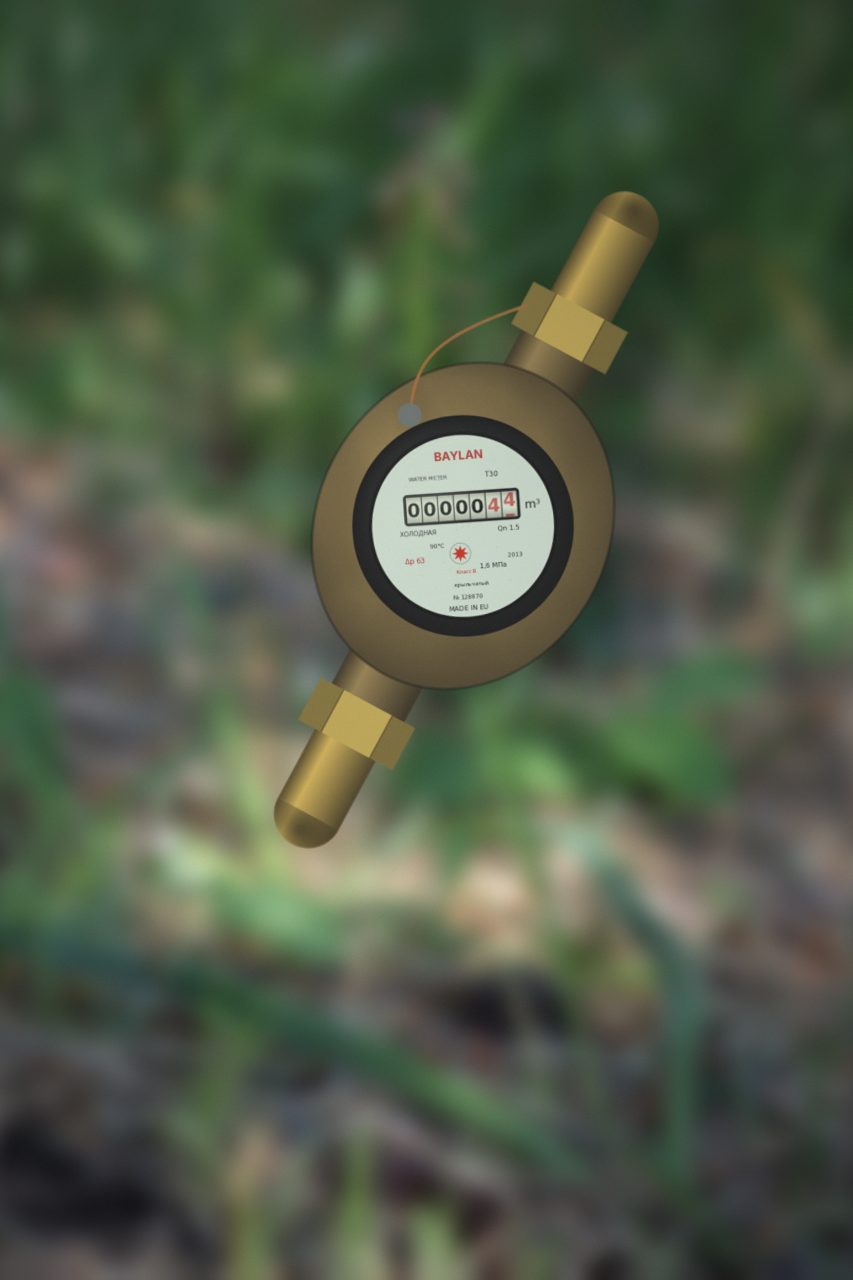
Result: 0.44
